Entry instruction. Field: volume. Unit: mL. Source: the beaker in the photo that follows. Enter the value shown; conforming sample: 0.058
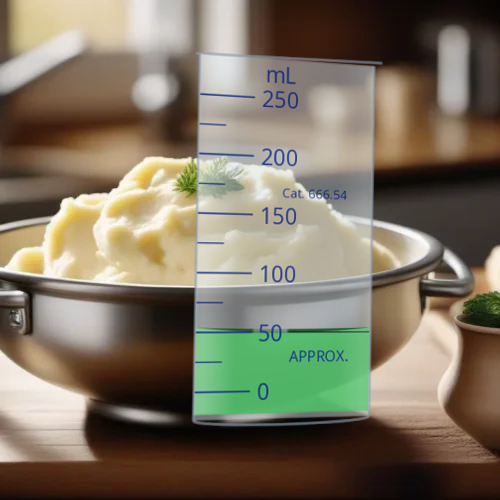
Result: 50
